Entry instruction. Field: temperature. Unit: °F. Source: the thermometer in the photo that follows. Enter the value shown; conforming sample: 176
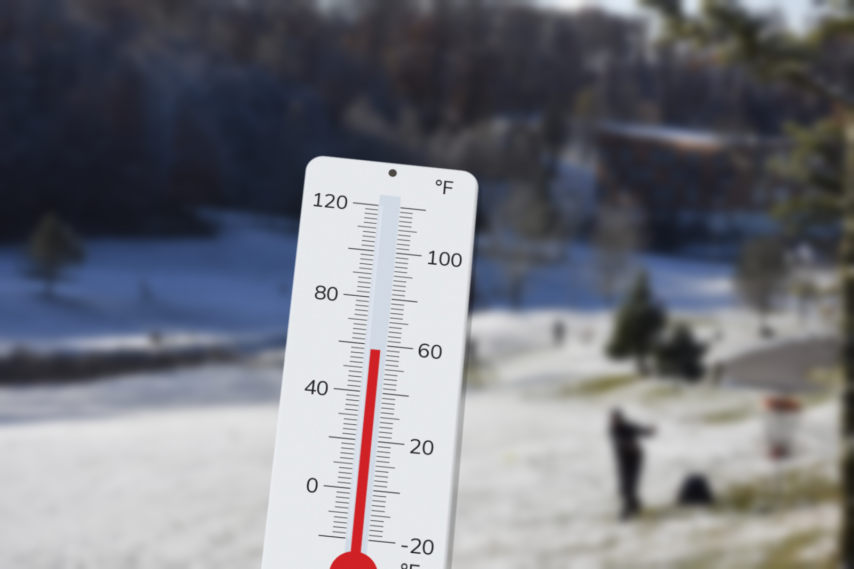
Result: 58
